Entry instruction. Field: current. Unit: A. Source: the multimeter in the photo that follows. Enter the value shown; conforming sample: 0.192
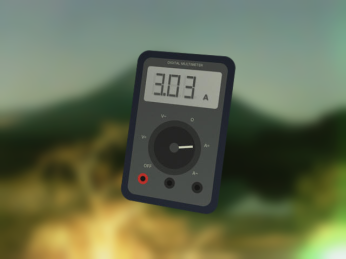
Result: 3.03
